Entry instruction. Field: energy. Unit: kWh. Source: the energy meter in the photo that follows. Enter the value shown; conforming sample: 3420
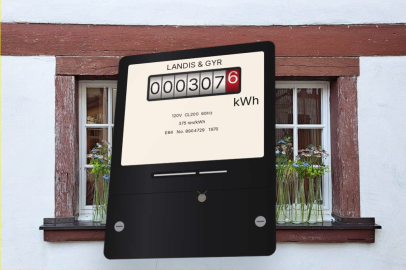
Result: 307.6
